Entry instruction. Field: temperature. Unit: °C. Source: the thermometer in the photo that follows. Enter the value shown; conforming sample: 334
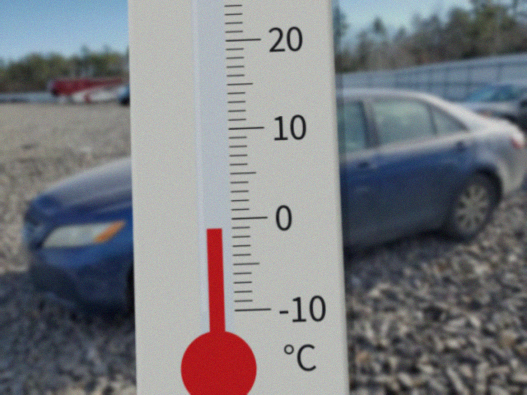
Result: -1
